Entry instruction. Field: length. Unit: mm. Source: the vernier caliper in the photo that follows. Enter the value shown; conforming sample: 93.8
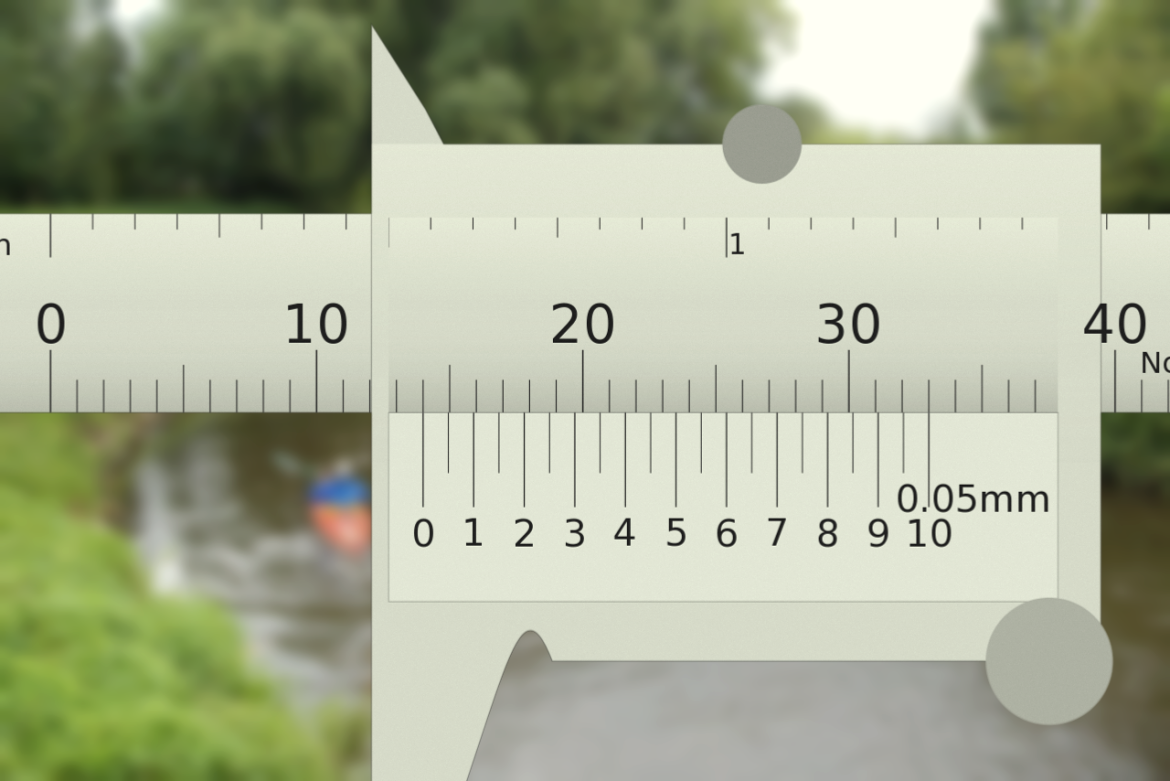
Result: 14.00
